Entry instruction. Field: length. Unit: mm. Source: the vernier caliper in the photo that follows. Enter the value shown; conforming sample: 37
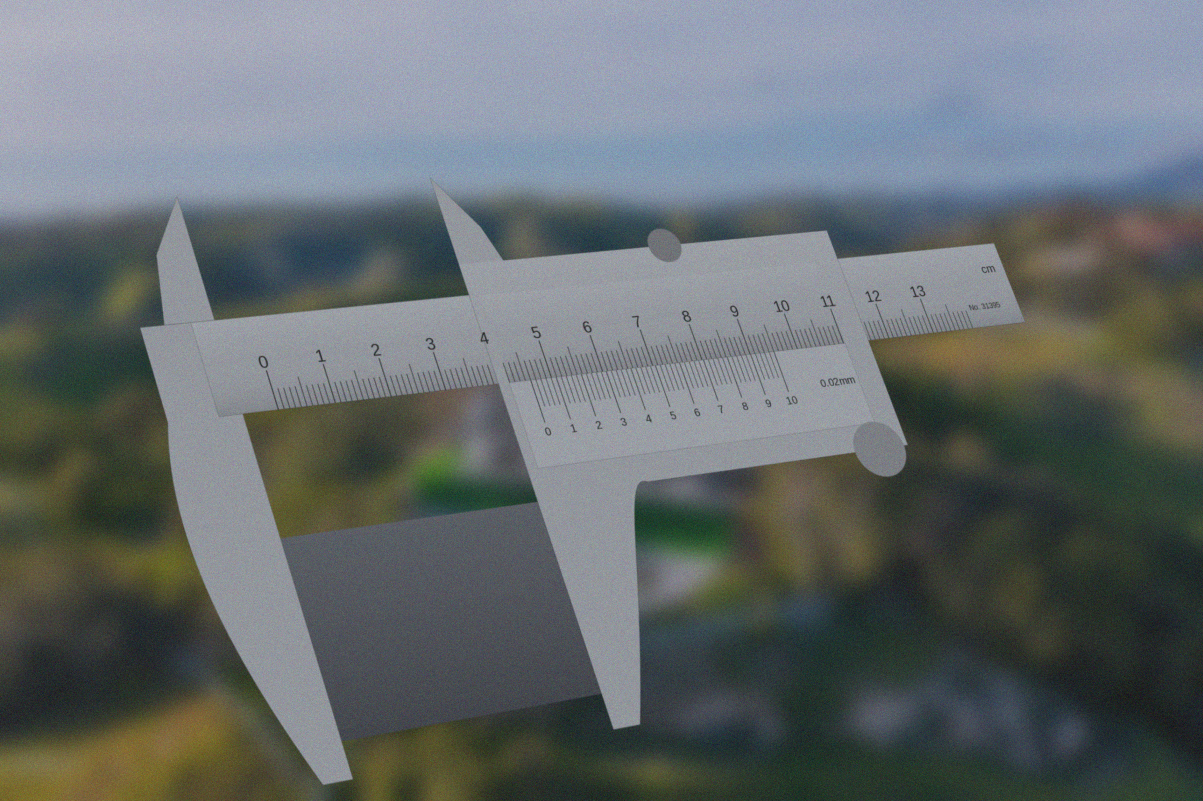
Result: 46.0
